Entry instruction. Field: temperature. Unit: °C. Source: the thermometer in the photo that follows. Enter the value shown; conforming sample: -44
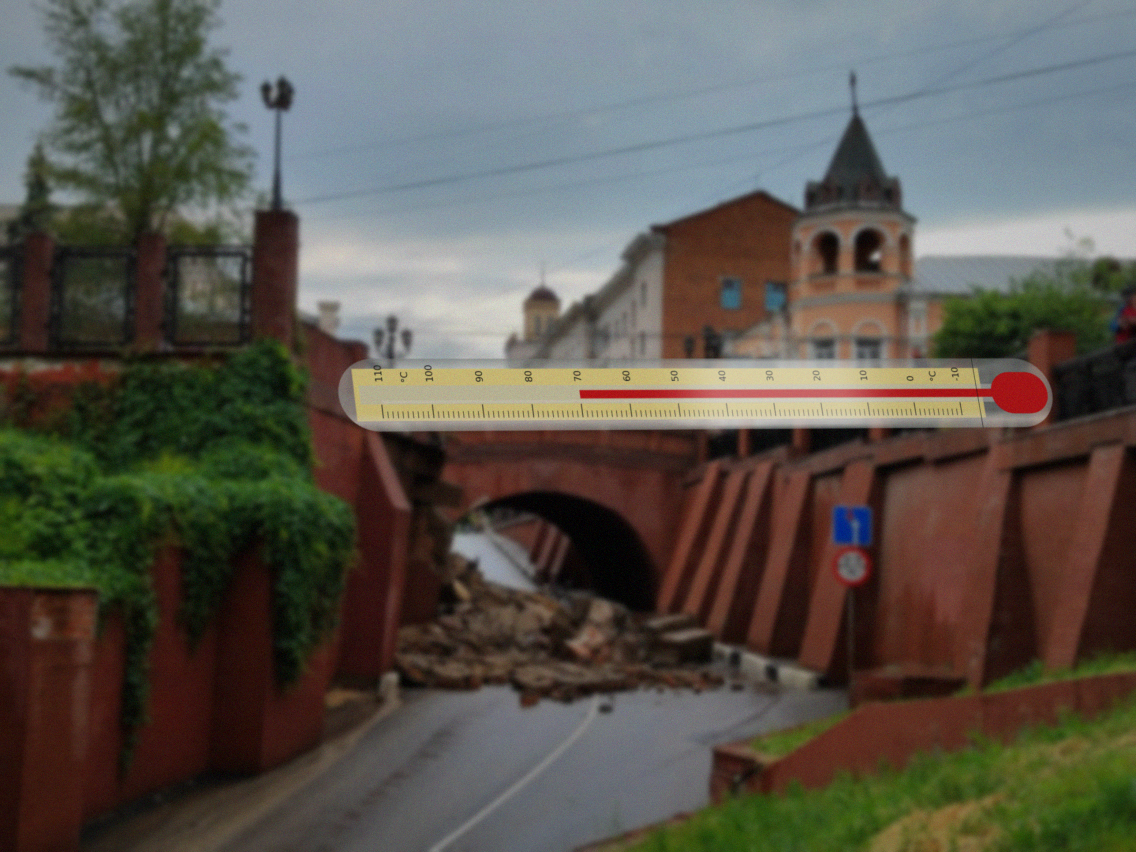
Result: 70
